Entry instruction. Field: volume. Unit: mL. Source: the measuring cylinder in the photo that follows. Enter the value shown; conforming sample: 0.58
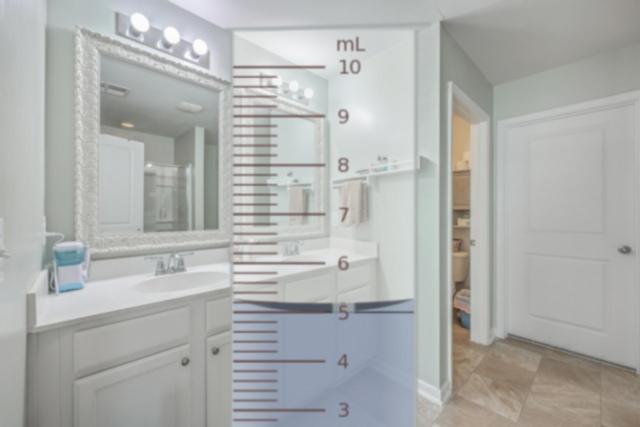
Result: 5
